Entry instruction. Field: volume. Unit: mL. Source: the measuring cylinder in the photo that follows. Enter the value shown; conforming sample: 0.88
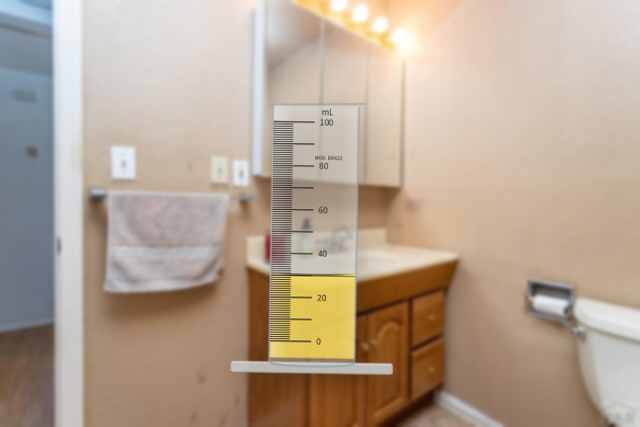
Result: 30
